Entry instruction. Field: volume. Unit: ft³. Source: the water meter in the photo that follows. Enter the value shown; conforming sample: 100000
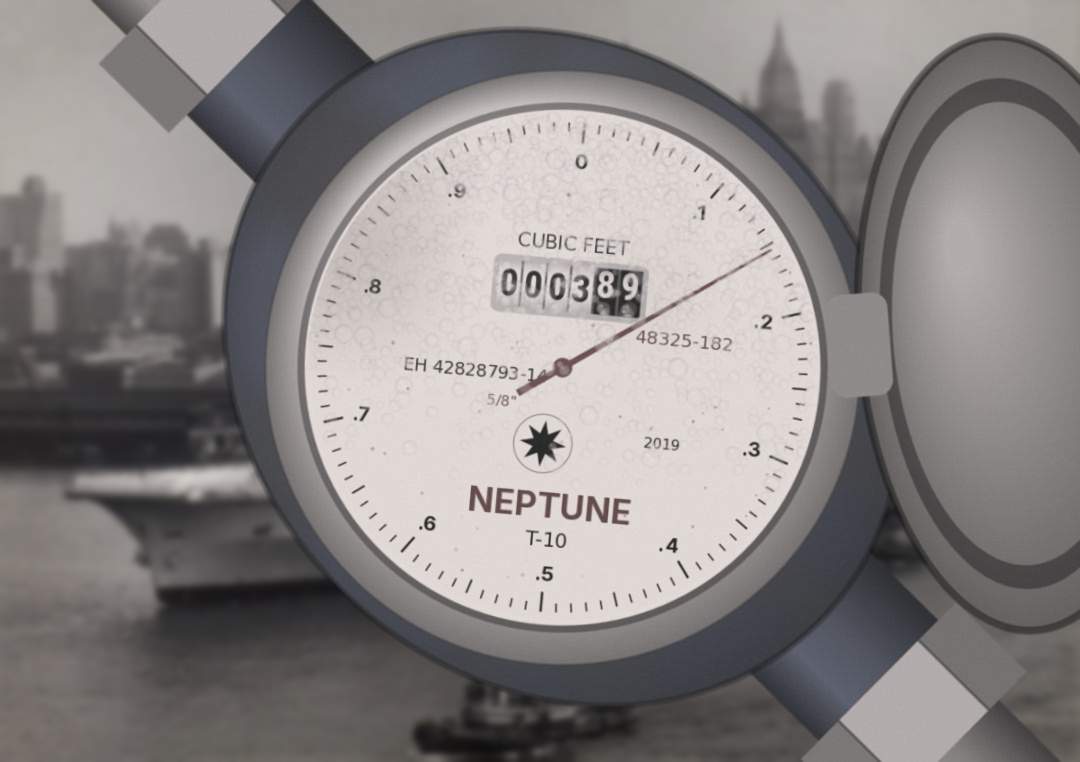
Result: 389.15
